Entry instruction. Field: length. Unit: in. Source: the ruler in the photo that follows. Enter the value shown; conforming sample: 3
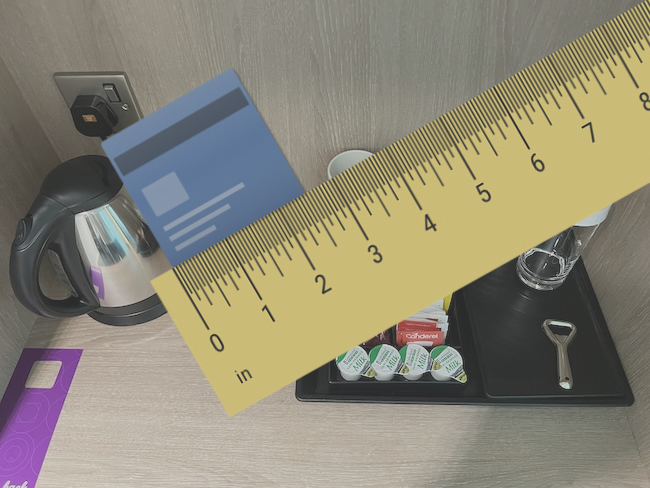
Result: 2.5
